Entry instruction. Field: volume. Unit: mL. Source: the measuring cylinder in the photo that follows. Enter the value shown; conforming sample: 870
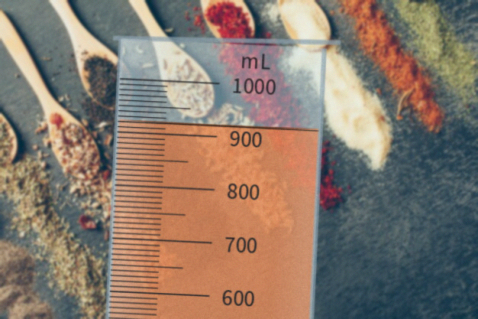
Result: 920
